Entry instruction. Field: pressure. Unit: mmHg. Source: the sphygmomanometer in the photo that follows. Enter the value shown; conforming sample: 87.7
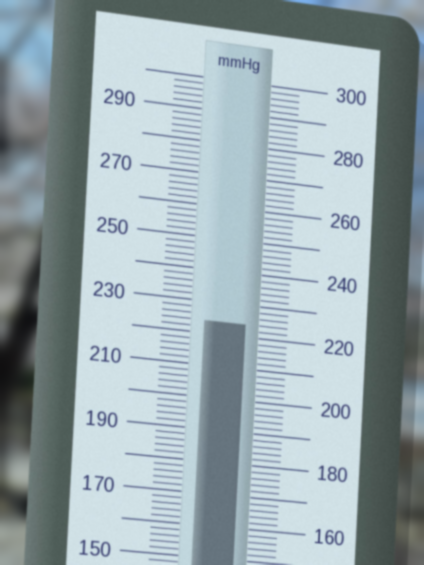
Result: 224
